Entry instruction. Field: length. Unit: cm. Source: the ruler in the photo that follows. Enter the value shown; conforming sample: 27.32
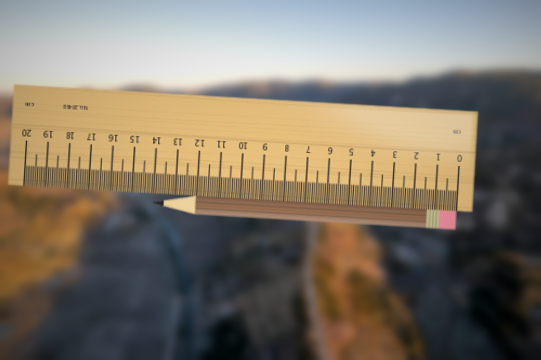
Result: 14
